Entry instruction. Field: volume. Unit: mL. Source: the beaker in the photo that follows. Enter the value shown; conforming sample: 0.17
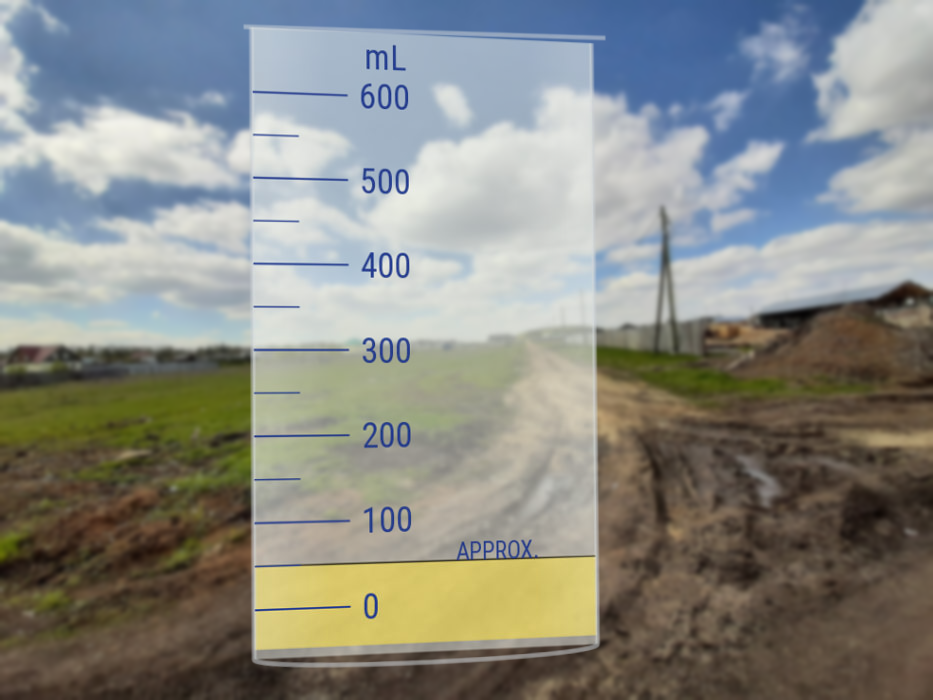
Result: 50
